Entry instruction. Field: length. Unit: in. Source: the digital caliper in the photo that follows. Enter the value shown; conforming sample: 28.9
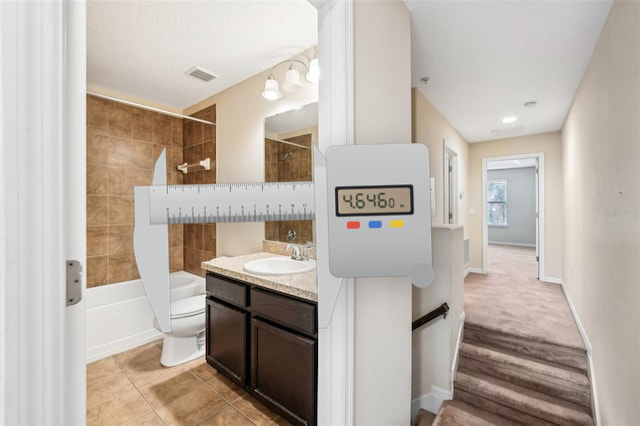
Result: 4.6460
